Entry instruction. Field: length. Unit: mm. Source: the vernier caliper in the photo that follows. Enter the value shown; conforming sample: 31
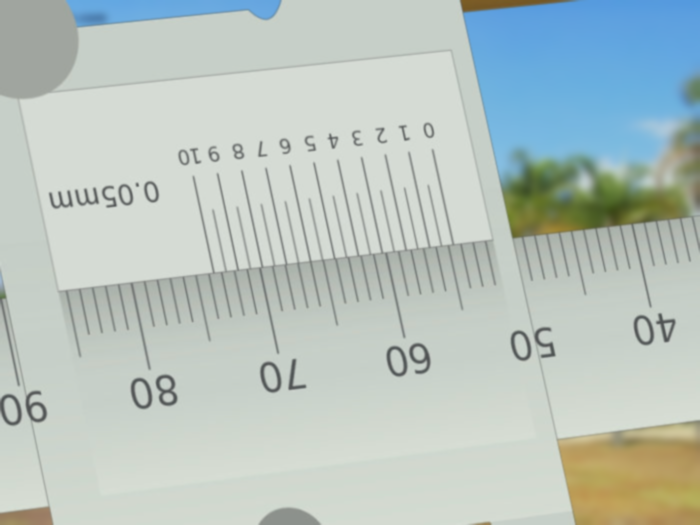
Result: 54.6
